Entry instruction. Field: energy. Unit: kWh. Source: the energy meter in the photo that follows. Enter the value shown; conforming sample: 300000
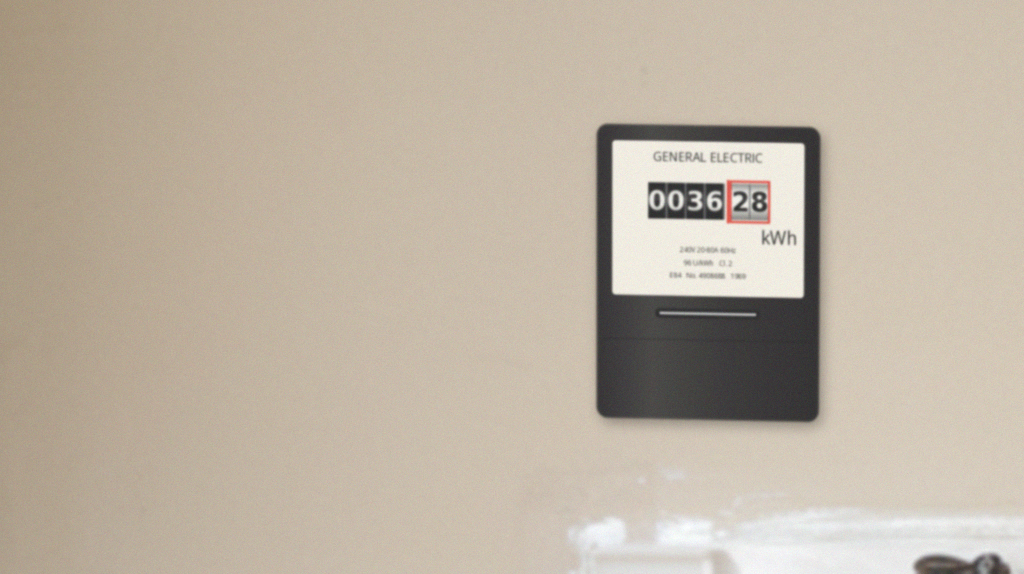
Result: 36.28
